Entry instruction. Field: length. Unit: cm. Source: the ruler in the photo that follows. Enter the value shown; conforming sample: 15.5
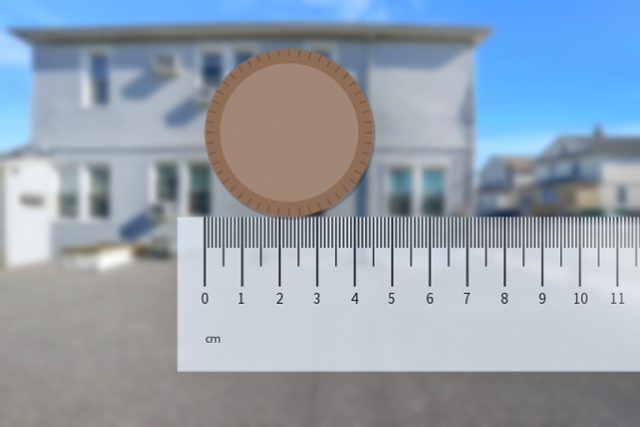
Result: 4.5
